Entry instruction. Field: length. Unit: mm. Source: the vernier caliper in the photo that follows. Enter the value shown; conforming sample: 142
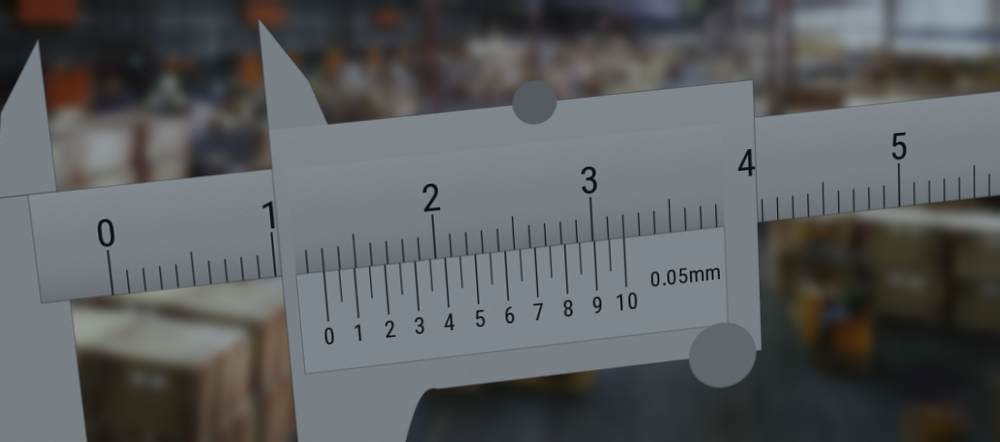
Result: 13.0
